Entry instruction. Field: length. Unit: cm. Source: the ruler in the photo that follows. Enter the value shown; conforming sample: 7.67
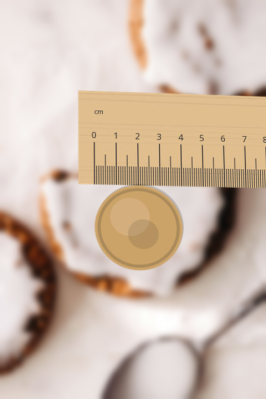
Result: 4
